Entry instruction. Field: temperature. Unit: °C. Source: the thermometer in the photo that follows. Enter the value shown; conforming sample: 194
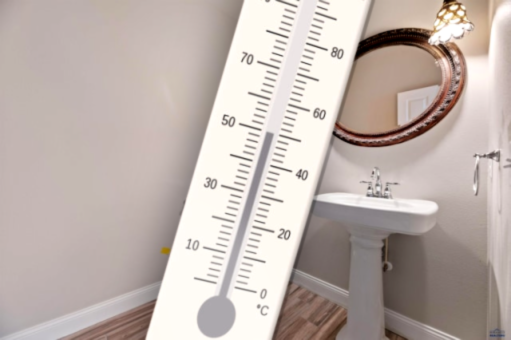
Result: 50
